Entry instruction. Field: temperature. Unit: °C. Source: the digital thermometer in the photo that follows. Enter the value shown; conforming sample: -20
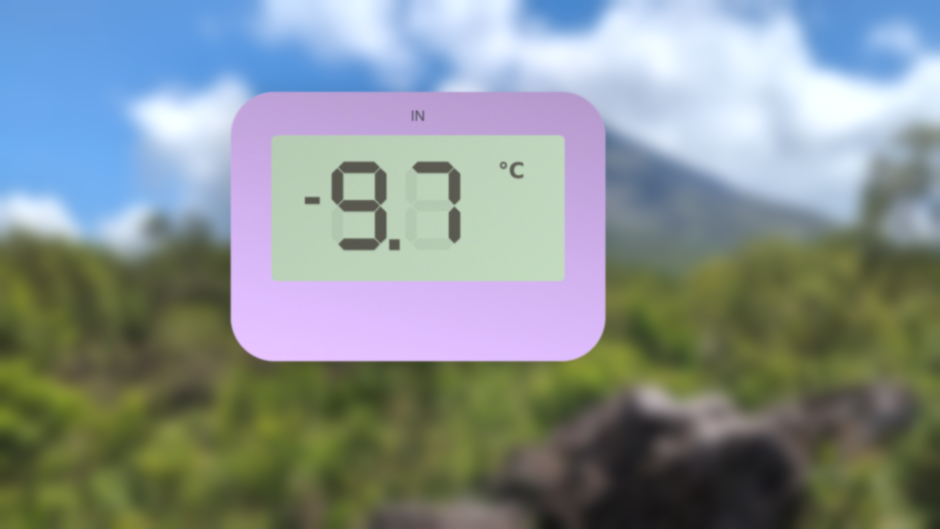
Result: -9.7
